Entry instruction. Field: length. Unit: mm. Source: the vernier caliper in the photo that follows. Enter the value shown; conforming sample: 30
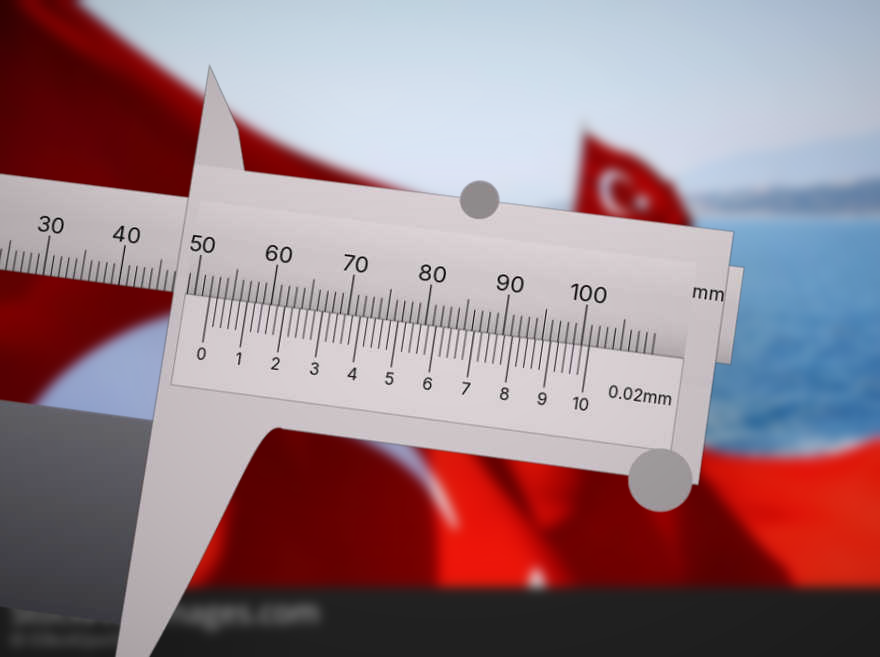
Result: 52.0
